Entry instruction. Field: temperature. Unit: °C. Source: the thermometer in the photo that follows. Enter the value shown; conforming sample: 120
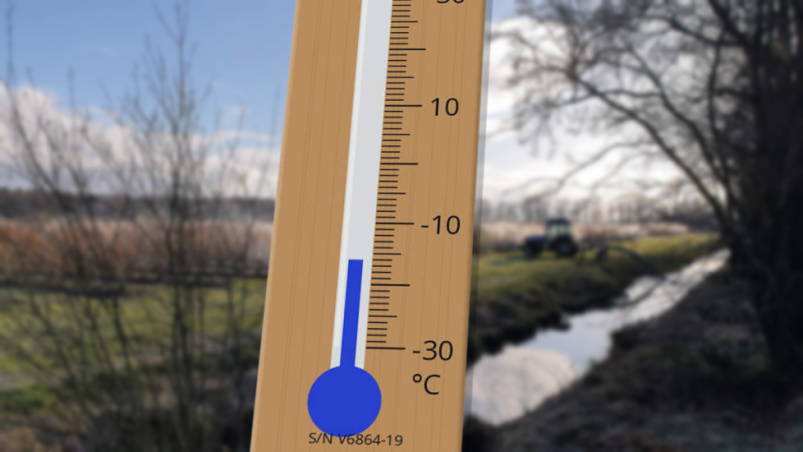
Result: -16
